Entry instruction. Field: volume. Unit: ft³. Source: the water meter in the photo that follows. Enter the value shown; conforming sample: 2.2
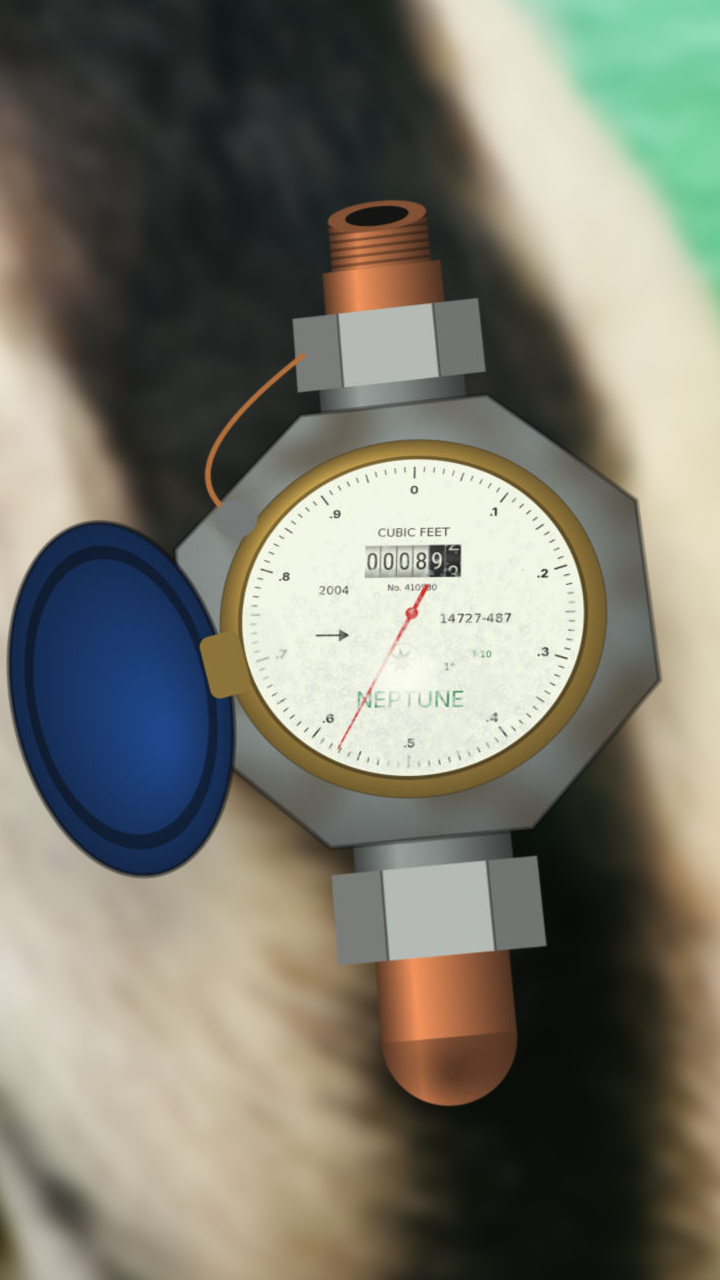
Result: 892.57
